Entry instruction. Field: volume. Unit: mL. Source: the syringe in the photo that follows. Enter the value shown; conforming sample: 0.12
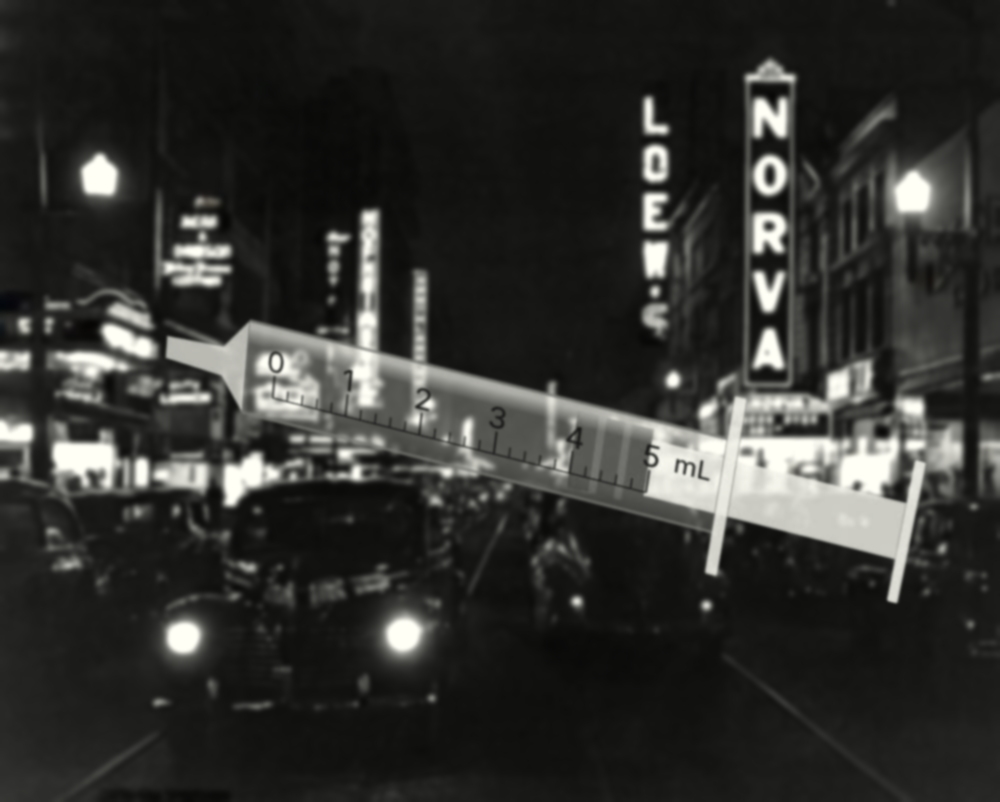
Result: 4
